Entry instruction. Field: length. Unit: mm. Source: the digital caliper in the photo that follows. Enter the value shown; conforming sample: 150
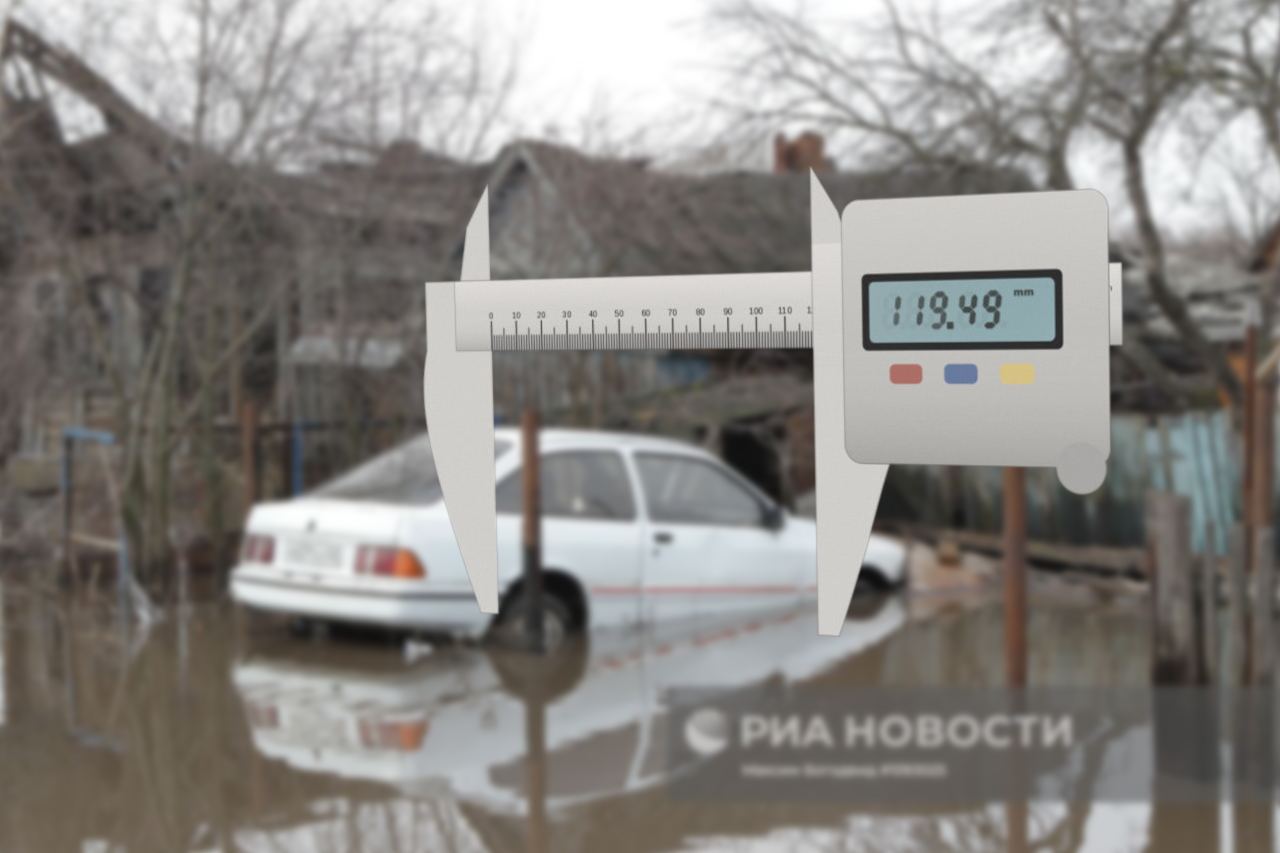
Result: 119.49
